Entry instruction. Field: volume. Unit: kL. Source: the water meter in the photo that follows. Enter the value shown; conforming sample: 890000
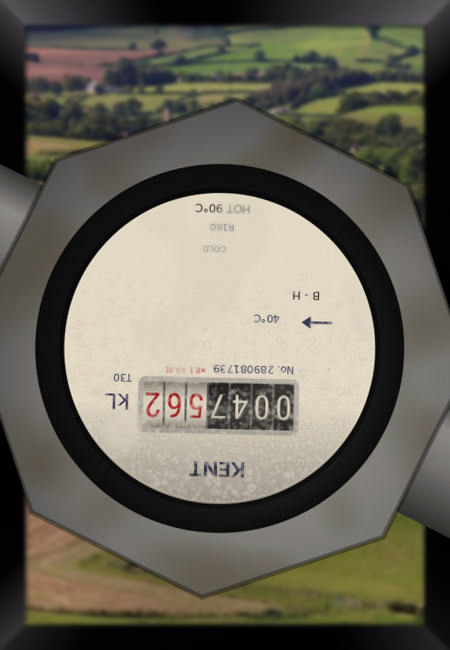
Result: 47.562
